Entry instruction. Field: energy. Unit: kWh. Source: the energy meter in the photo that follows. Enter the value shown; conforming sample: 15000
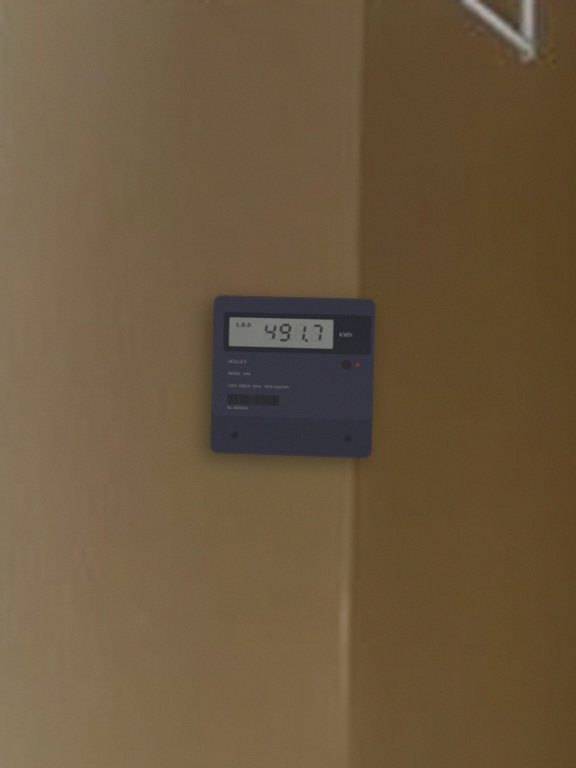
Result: 491.7
